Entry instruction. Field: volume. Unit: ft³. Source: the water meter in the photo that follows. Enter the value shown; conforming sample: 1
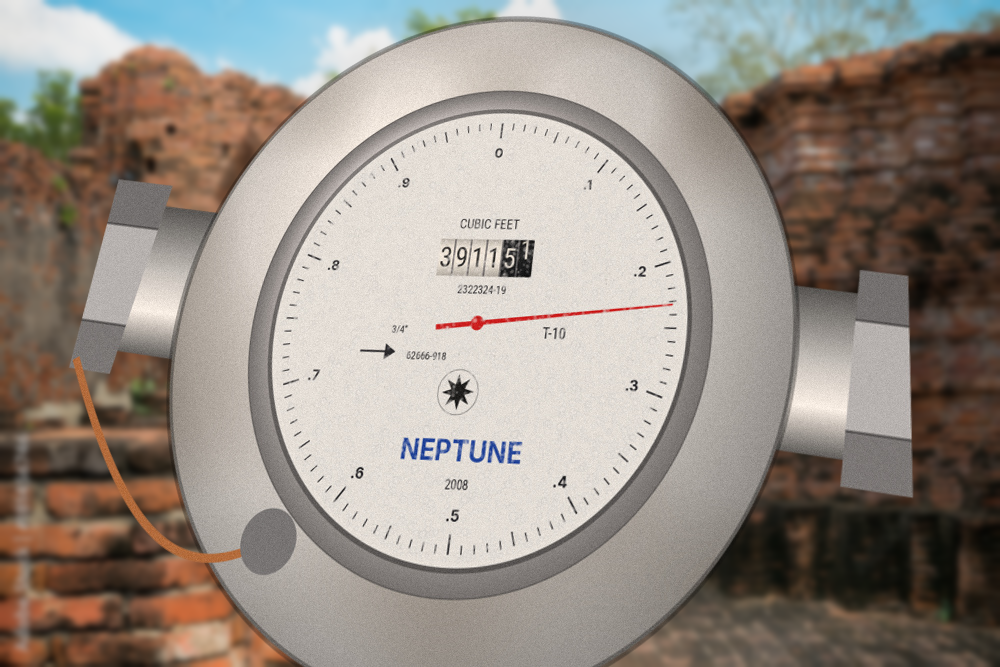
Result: 391151.23
